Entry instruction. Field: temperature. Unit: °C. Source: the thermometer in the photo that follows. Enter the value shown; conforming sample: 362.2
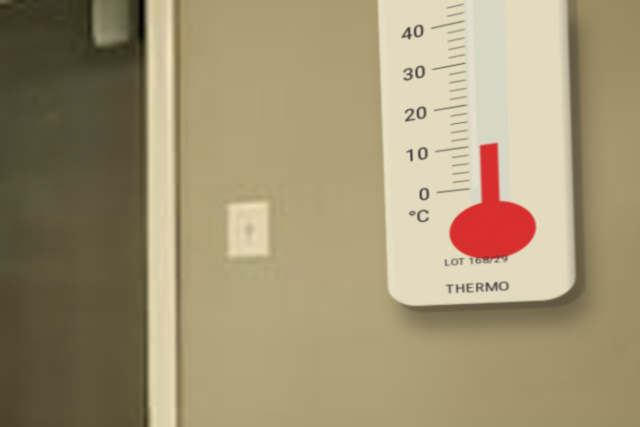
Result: 10
